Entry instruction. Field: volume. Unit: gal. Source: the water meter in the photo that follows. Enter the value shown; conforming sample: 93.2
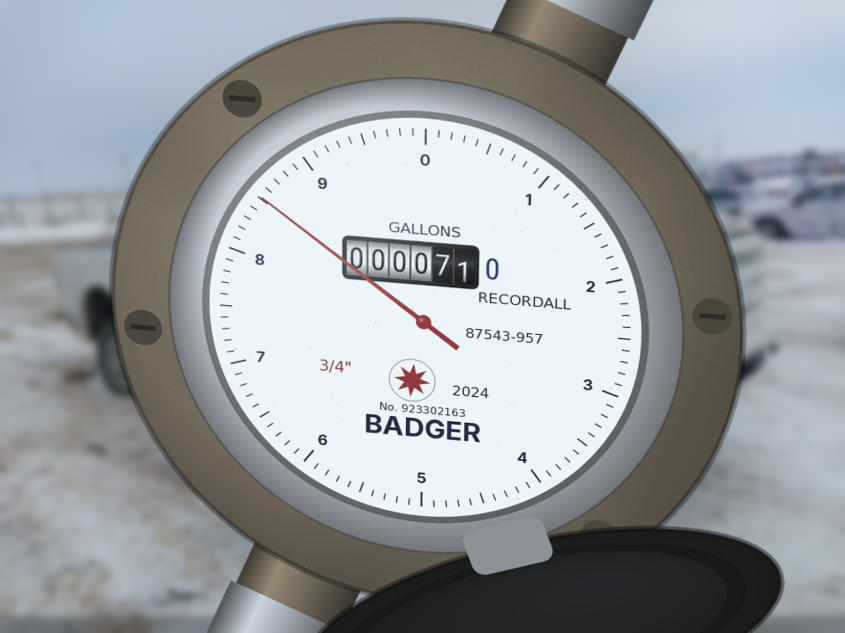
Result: 708.5
